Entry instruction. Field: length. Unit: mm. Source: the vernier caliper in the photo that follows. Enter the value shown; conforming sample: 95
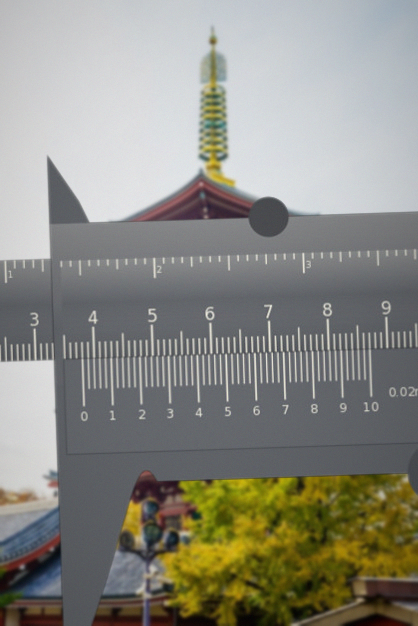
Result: 38.0
